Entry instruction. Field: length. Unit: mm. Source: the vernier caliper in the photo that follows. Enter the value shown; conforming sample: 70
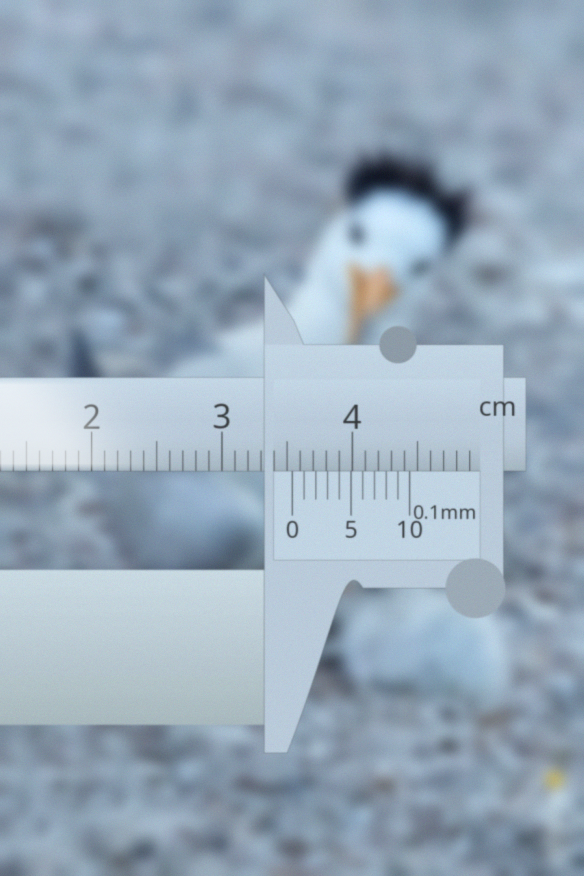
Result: 35.4
